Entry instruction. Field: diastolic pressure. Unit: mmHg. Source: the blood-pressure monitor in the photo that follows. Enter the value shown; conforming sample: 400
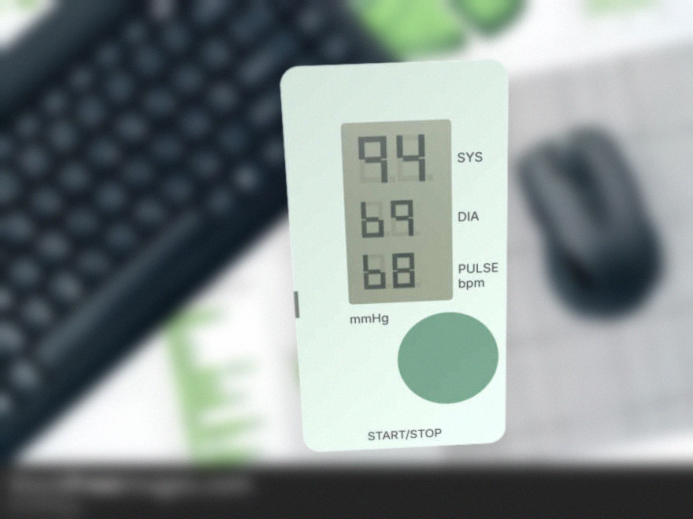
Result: 69
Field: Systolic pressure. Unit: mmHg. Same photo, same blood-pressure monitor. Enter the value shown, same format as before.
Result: 94
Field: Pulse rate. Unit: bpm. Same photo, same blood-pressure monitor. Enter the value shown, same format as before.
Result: 68
